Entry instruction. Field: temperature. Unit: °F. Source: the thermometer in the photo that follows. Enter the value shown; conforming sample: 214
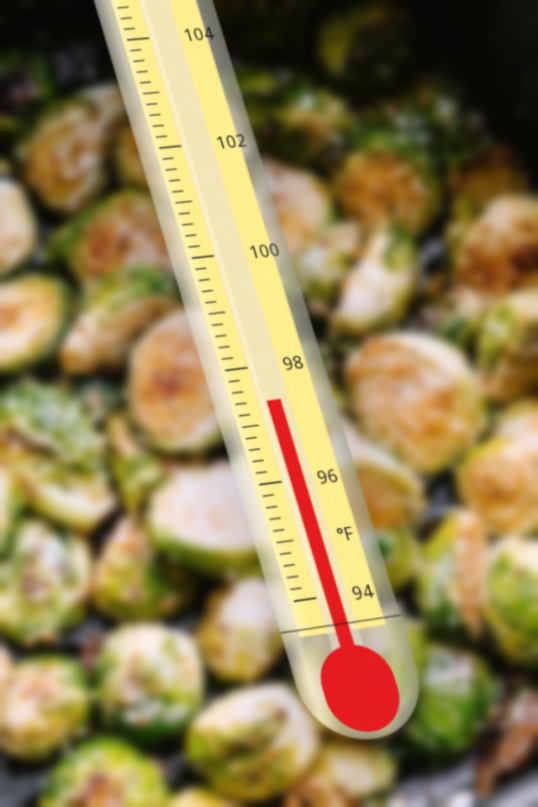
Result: 97.4
